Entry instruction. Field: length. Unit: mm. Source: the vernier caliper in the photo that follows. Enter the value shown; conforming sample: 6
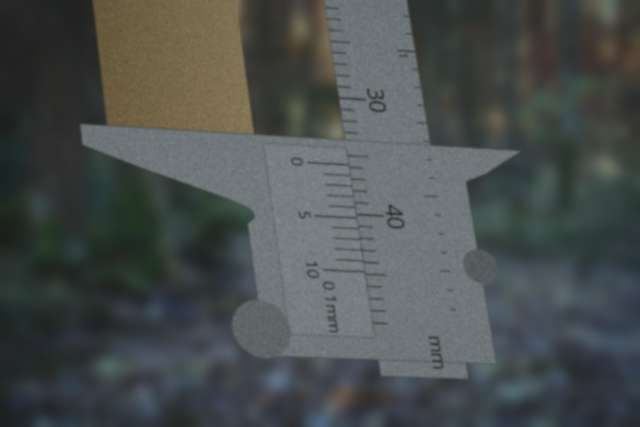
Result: 35.8
